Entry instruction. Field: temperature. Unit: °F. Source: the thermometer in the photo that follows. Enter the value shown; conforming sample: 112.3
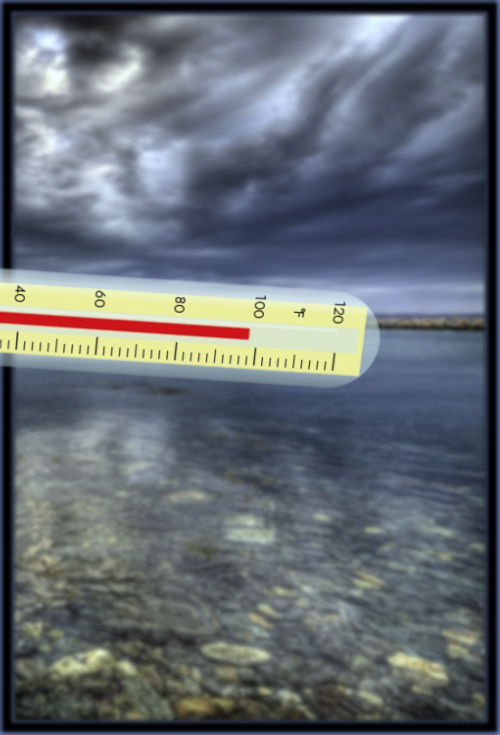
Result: 98
